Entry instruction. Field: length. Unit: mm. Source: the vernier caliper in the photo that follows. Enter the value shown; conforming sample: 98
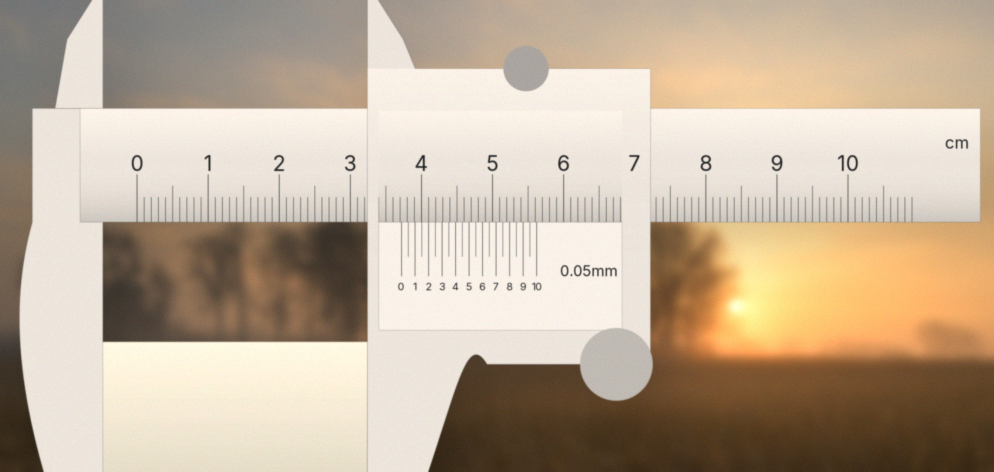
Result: 37.2
